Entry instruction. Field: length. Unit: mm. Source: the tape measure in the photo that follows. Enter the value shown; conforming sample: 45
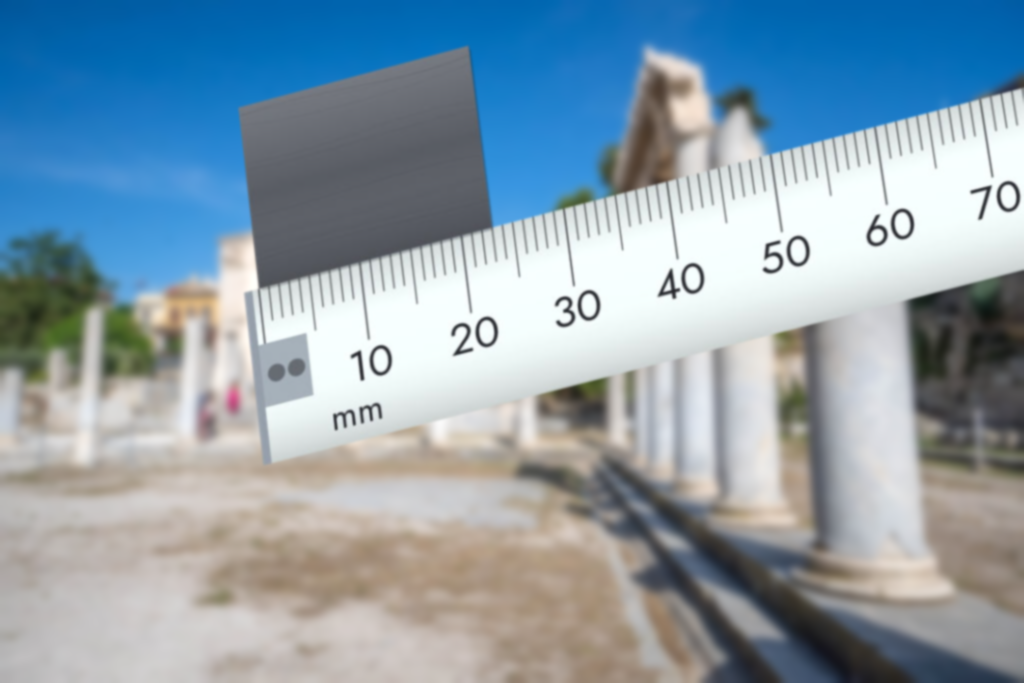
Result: 23
